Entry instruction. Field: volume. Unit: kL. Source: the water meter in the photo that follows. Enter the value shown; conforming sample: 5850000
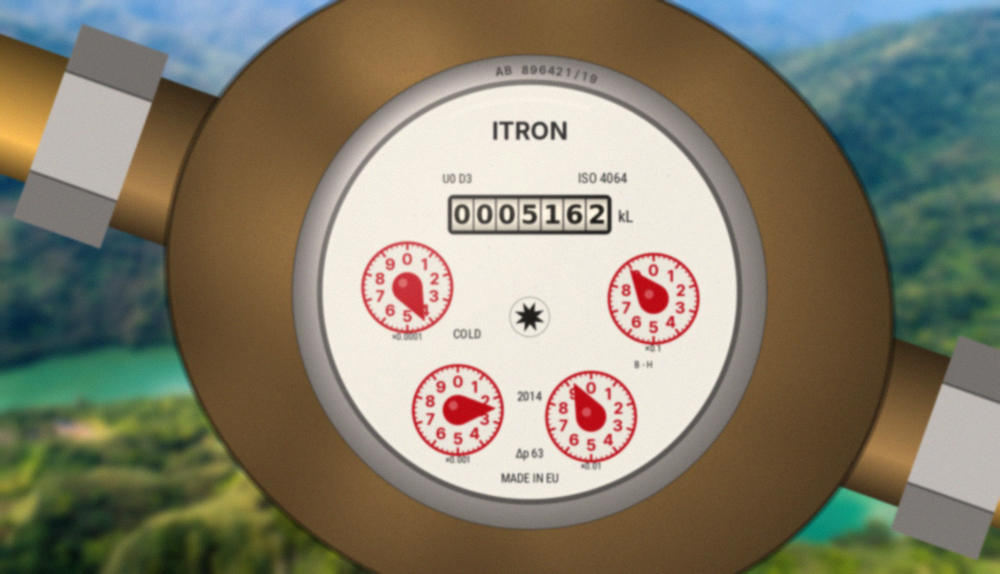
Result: 5162.8924
